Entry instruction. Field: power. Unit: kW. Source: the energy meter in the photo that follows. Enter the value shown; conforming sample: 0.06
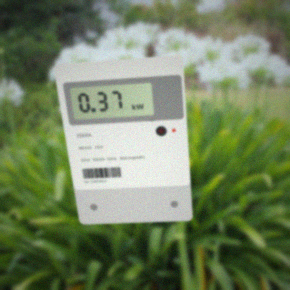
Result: 0.37
